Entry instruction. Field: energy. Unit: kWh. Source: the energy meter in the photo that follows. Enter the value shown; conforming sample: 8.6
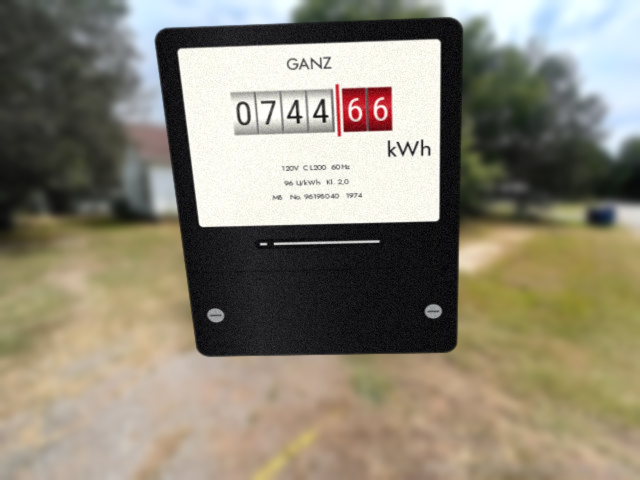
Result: 744.66
